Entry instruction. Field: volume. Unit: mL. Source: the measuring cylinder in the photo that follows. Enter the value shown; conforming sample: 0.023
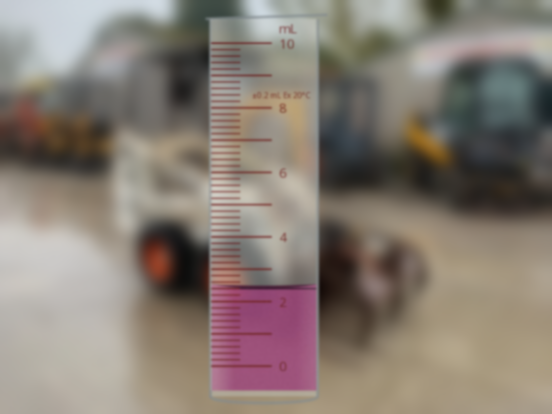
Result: 2.4
